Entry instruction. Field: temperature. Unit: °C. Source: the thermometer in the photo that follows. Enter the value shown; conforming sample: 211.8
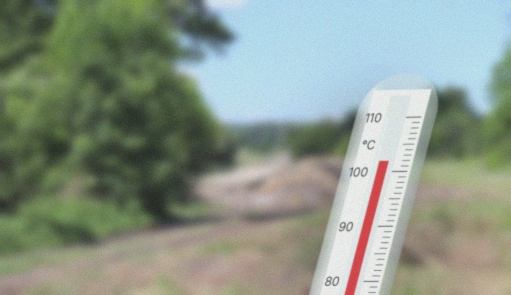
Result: 102
